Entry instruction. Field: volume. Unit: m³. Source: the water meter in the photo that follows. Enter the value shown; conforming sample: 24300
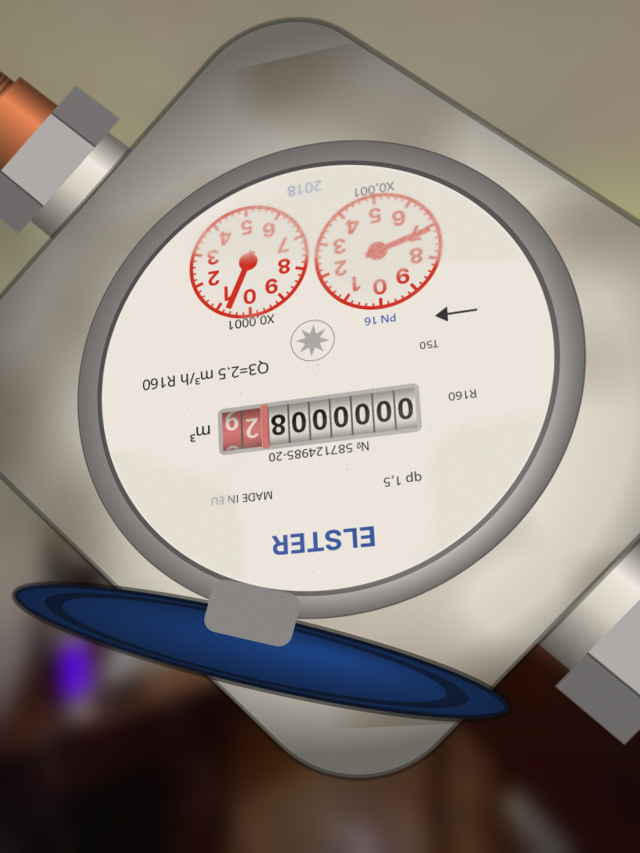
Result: 8.2870
